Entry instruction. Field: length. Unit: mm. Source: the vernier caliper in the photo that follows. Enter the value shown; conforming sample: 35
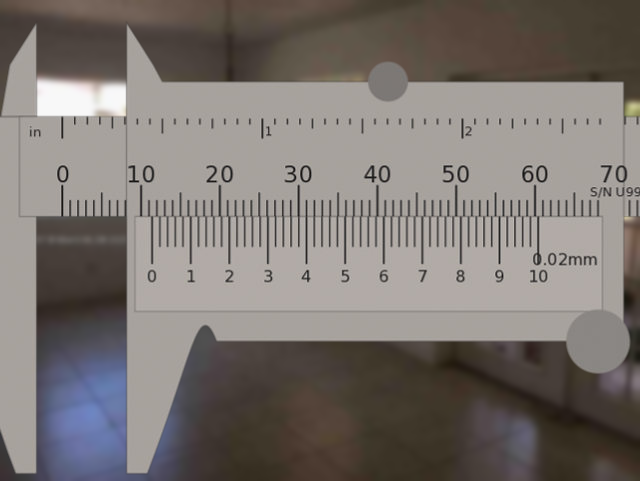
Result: 11.4
